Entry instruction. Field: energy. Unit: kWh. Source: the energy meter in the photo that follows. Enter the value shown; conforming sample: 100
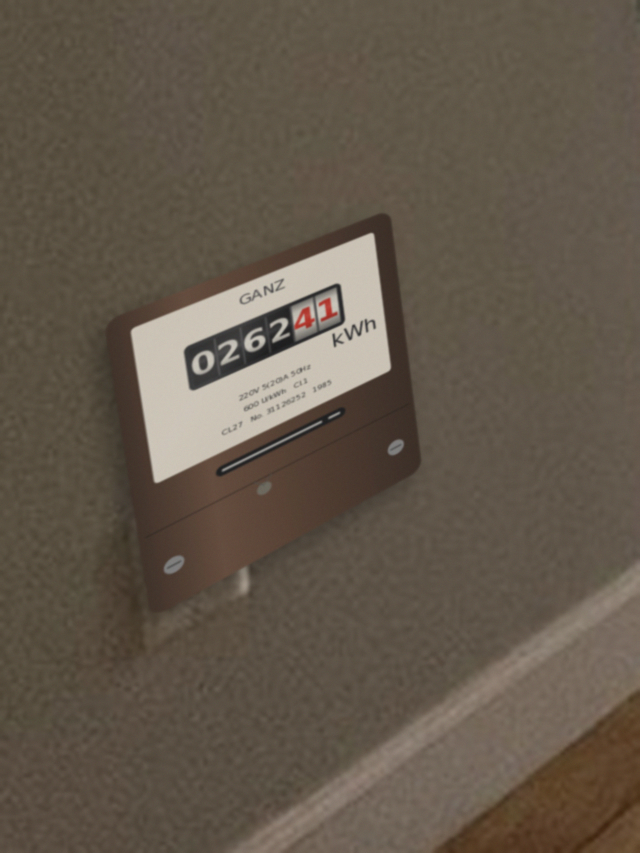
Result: 262.41
